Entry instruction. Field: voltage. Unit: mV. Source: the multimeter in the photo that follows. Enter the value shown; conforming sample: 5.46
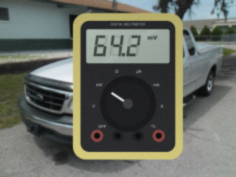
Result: 64.2
